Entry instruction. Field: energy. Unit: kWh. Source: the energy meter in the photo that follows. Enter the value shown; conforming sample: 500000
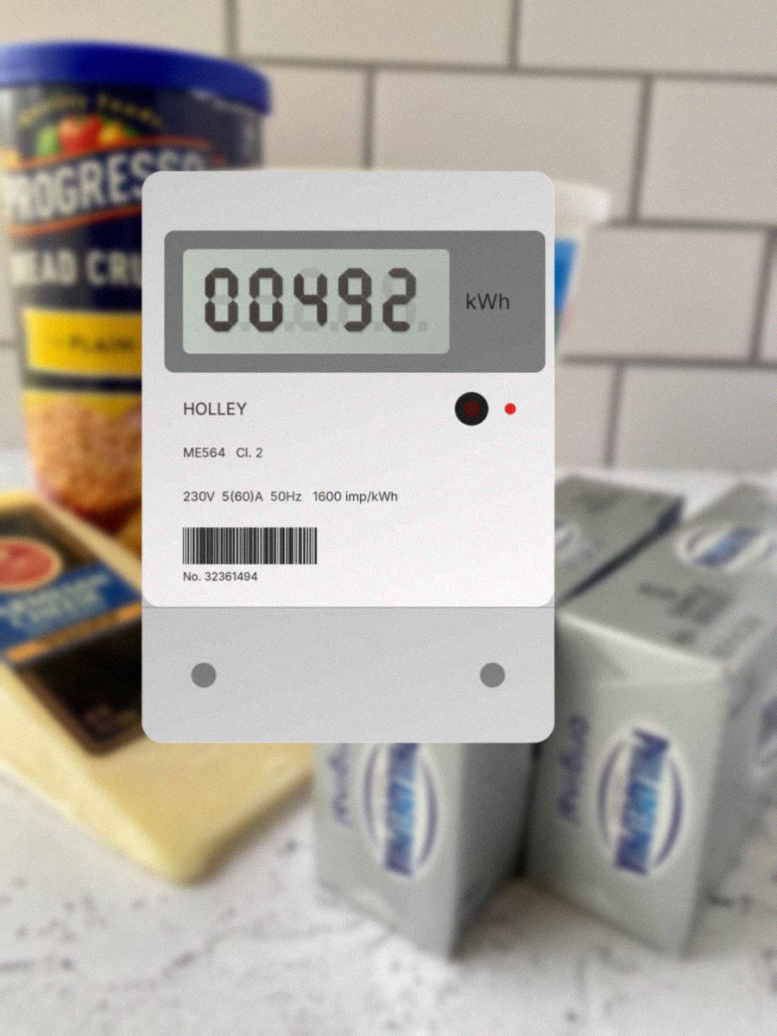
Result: 492
